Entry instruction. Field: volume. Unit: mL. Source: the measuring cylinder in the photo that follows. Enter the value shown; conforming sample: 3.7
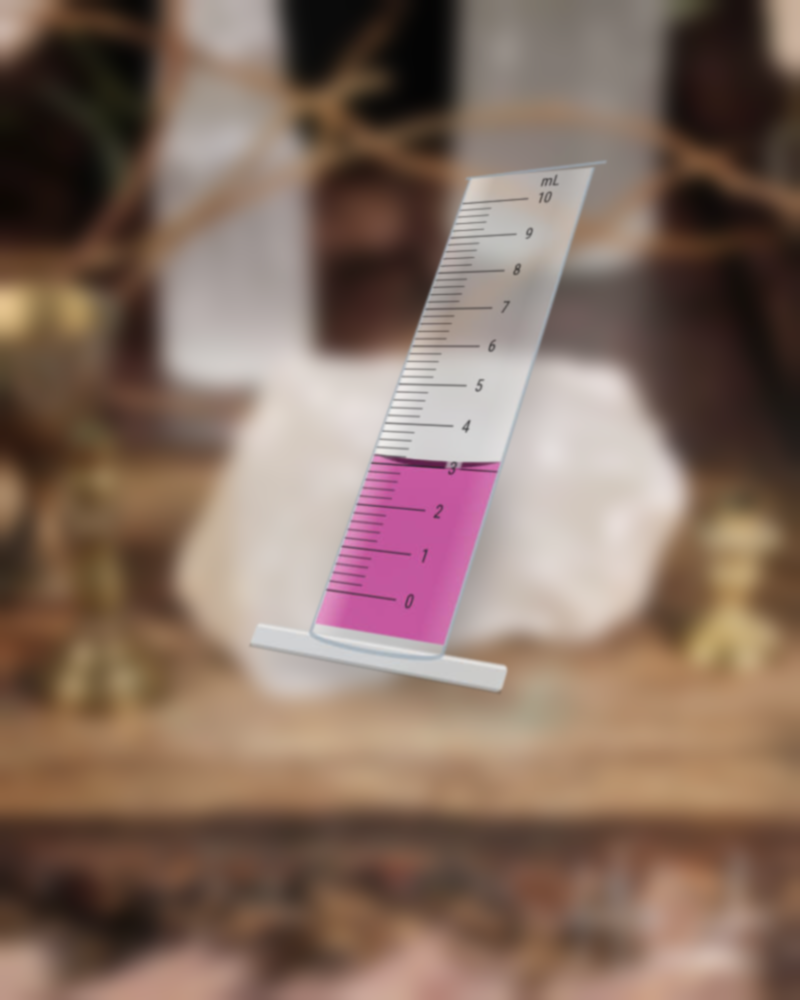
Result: 3
